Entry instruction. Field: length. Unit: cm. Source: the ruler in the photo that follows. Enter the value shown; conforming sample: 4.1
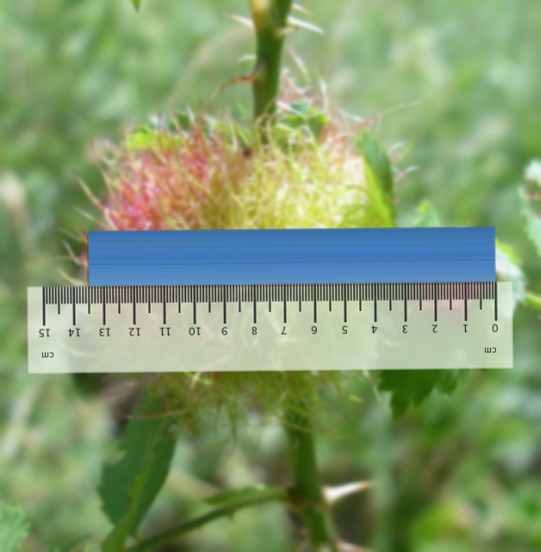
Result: 13.5
